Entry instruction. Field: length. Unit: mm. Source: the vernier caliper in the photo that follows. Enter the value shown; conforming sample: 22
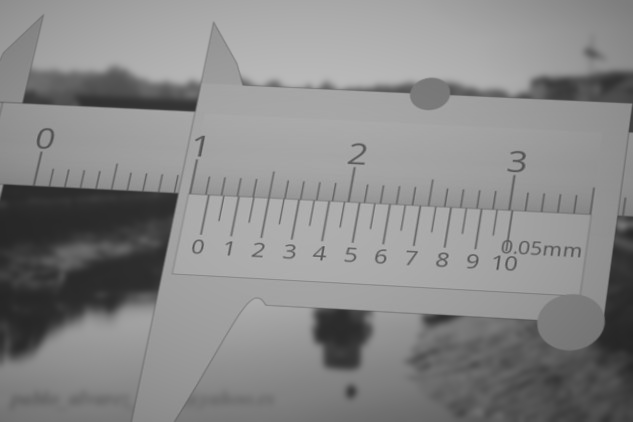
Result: 11.2
